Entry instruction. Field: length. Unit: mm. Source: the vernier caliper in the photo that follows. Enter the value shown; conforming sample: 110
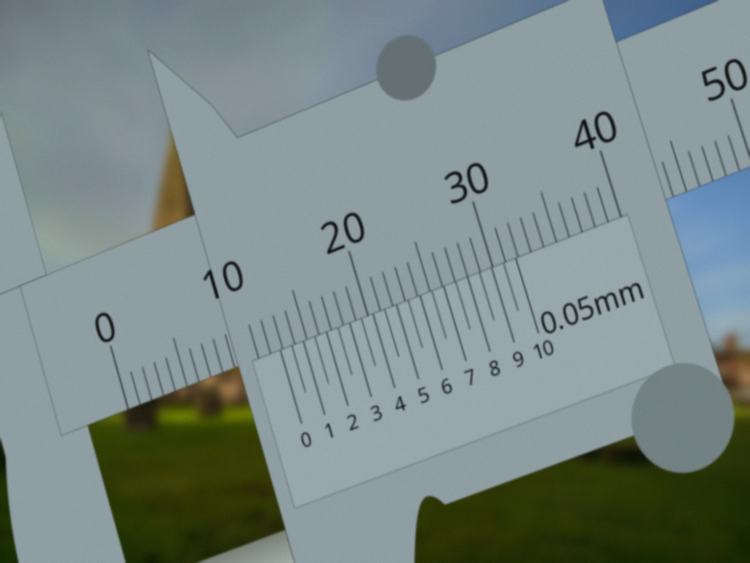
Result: 12.8
